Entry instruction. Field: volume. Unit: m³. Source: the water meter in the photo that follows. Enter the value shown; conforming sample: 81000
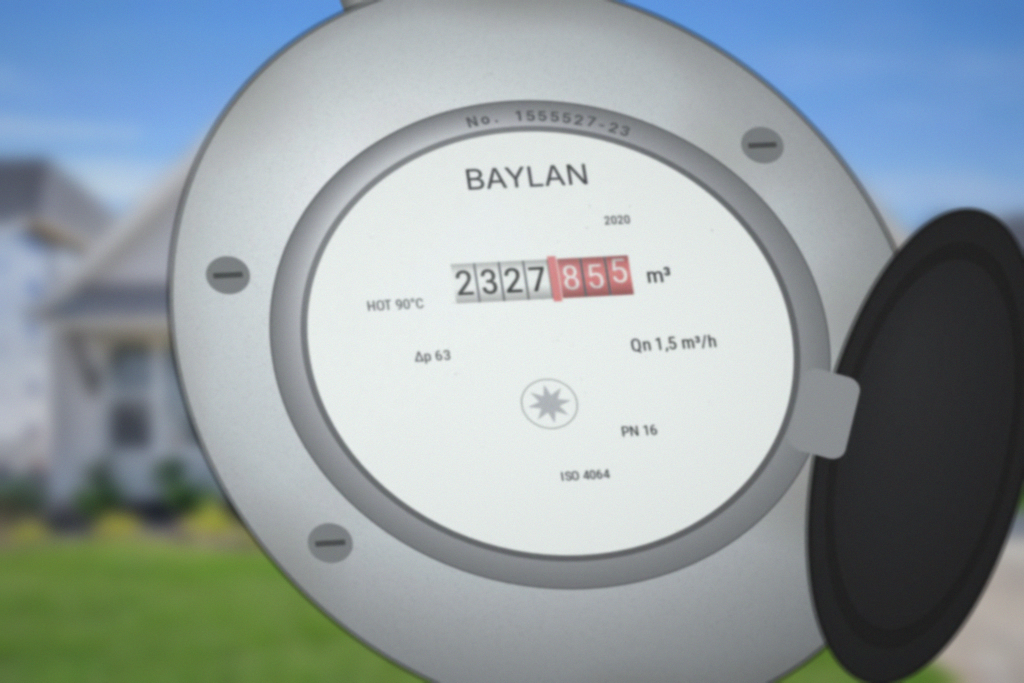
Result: 2327.855
